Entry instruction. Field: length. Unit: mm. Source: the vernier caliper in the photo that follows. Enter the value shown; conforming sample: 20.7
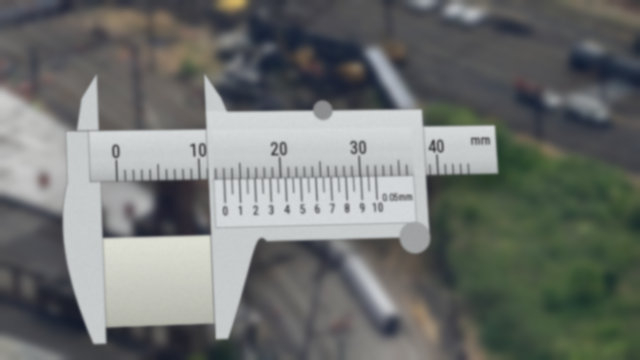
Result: 13.0
